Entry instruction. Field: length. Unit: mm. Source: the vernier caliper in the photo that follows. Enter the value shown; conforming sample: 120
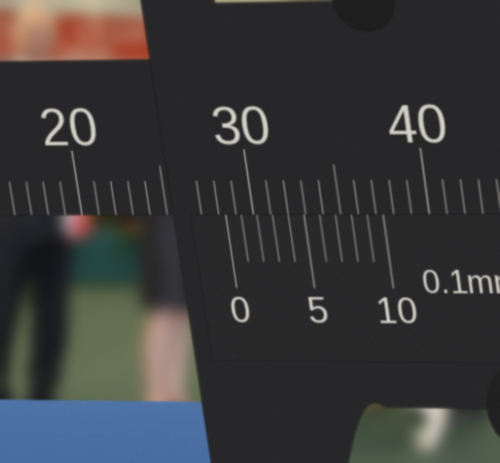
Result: 28.4
